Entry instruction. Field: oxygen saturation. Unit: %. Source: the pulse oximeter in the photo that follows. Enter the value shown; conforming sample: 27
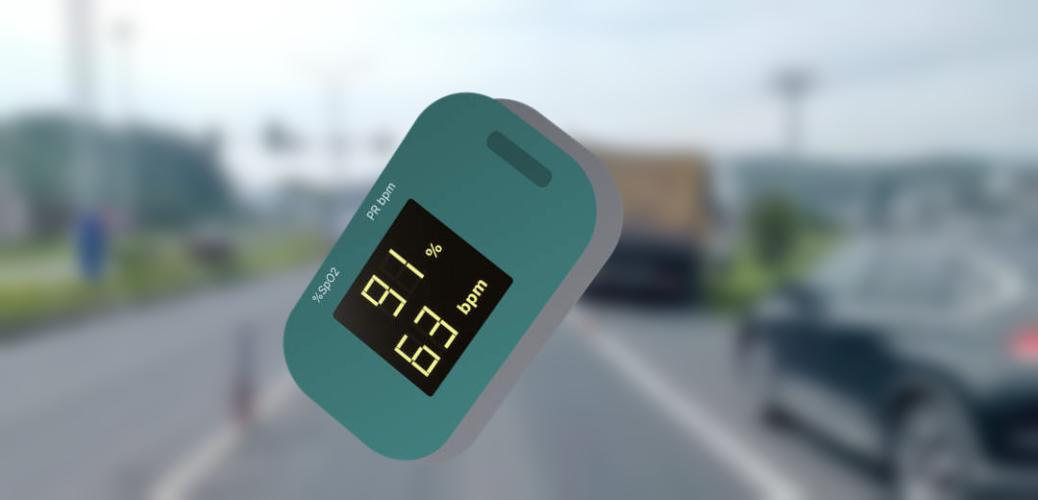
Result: 91
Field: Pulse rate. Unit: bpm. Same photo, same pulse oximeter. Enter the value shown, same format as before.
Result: 63
